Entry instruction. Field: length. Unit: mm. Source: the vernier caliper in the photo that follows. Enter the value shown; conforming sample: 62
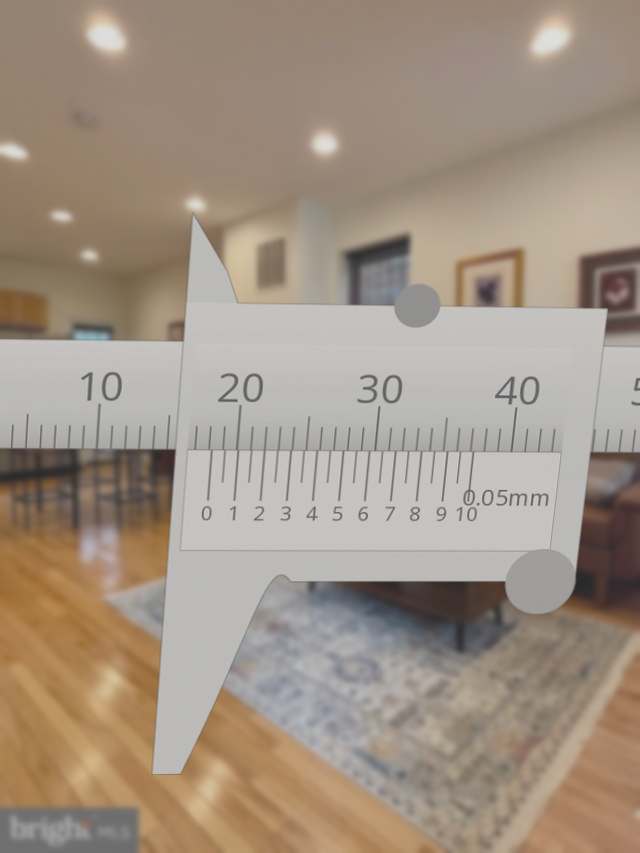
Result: 18.2
